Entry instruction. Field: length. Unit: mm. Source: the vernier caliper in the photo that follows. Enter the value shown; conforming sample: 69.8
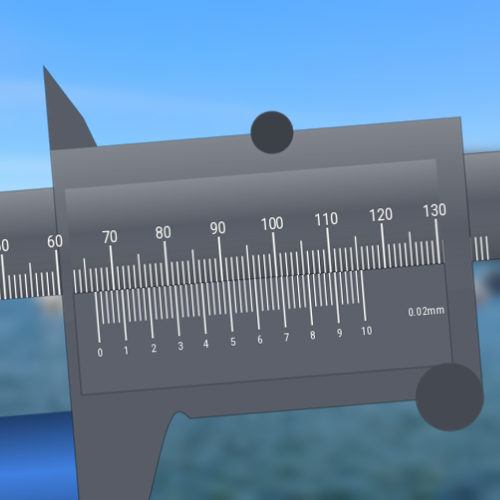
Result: 66.6
